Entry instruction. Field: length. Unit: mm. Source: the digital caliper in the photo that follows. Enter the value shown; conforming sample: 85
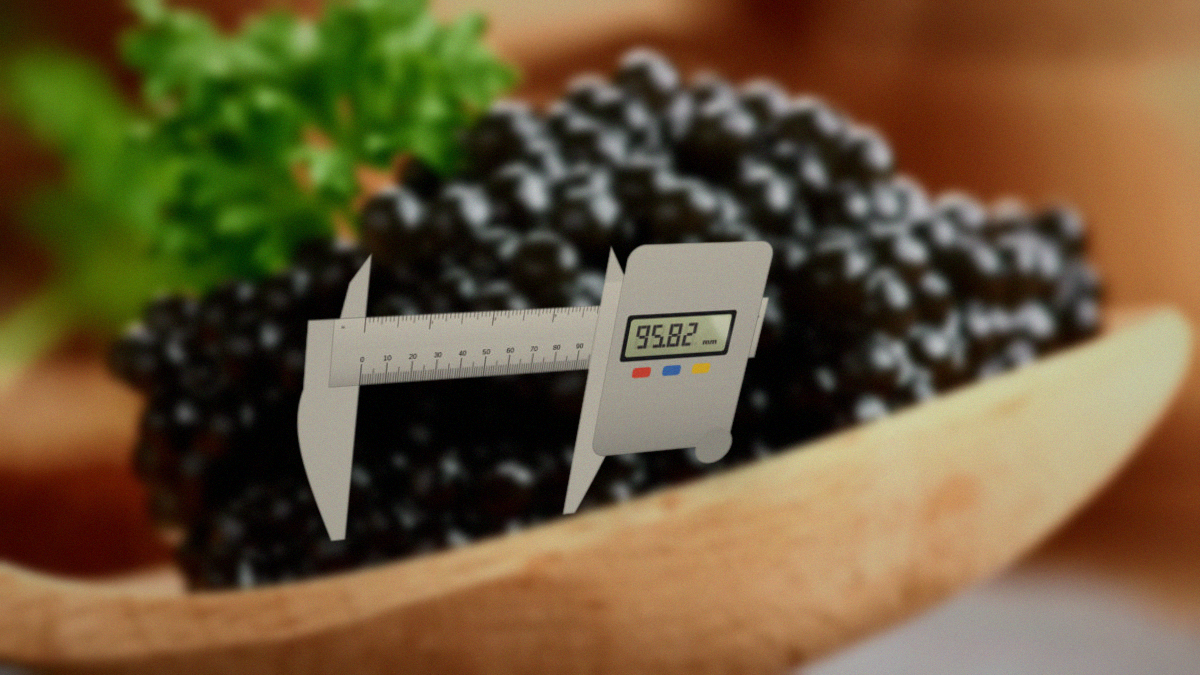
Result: 95.82
